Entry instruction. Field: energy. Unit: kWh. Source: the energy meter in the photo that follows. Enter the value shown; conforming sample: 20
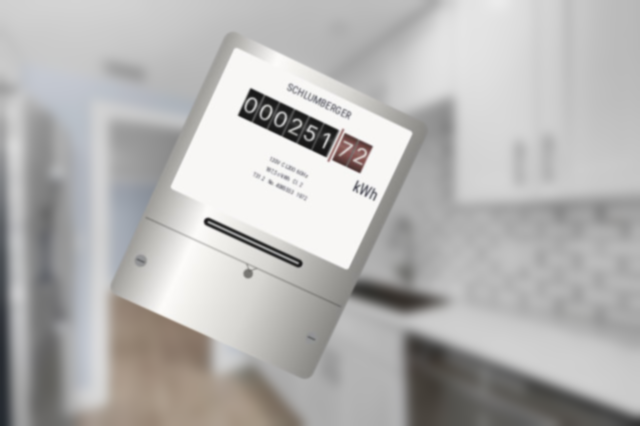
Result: 251.72
